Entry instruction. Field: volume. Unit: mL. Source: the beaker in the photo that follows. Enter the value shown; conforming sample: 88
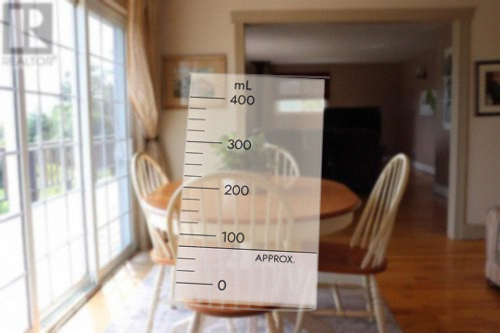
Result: 75
